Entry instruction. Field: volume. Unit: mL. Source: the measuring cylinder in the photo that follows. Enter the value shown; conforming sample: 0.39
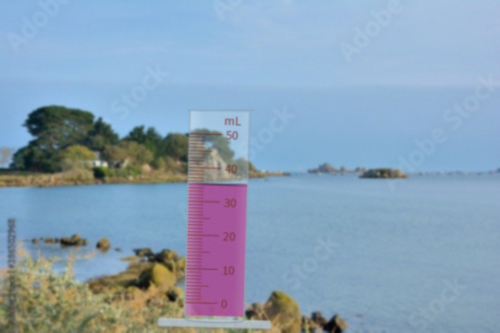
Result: 35
